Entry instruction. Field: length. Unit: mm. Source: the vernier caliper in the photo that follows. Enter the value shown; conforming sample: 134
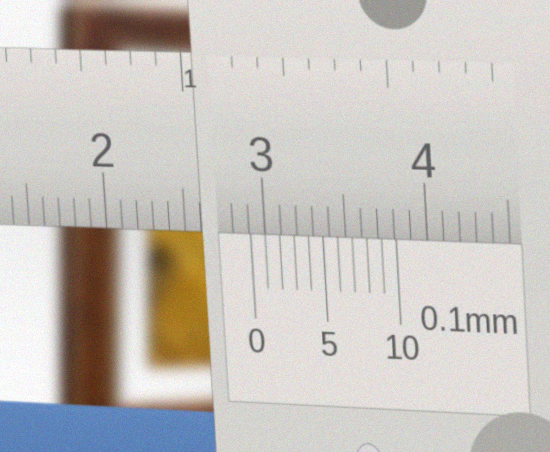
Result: 29.1
